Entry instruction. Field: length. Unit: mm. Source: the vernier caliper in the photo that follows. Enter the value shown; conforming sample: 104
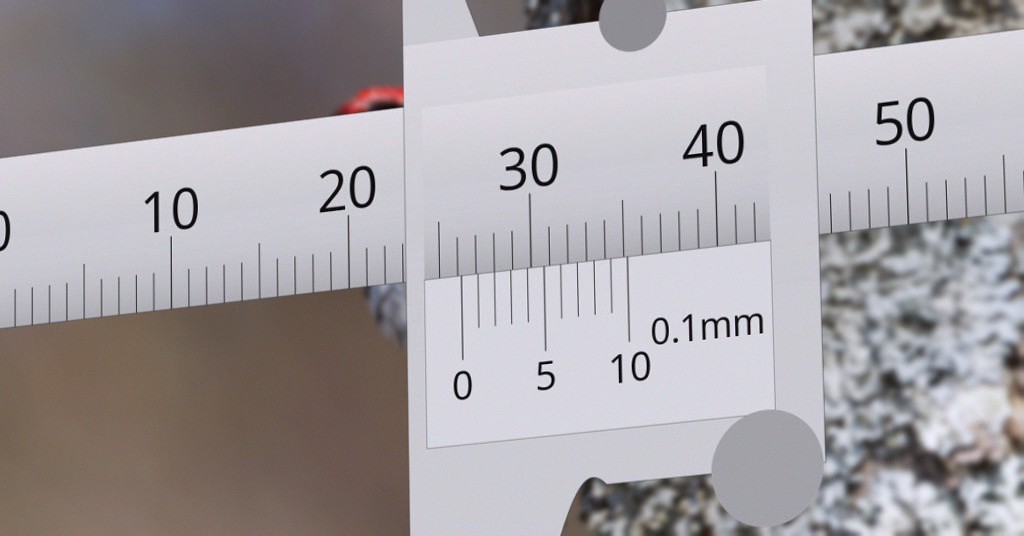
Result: 26.2
